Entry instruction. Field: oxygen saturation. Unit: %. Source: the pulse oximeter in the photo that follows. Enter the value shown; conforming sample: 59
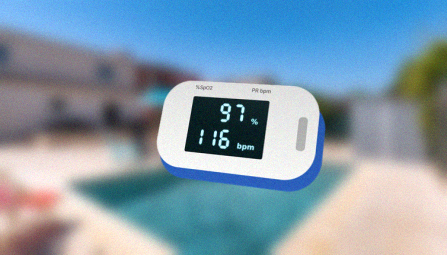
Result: 97
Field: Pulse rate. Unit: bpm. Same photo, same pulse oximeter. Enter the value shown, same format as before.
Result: 116
